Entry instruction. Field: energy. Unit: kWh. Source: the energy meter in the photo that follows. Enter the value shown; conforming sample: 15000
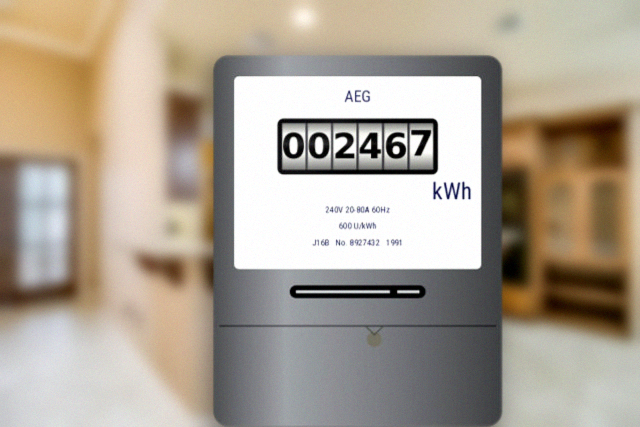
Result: 2467
